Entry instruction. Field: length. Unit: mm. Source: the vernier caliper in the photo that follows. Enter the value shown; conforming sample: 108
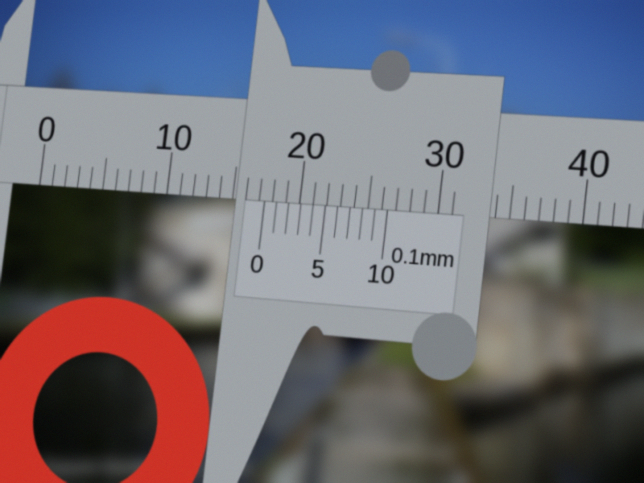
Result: 17.4
